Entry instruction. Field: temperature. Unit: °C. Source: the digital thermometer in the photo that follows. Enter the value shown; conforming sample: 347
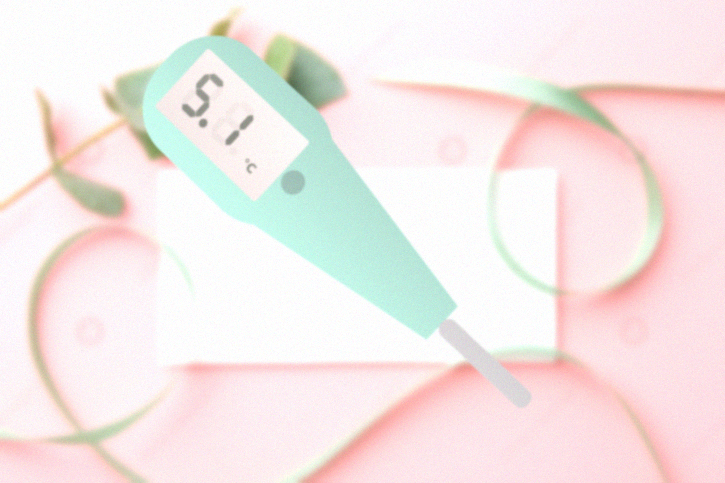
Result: 5.1
